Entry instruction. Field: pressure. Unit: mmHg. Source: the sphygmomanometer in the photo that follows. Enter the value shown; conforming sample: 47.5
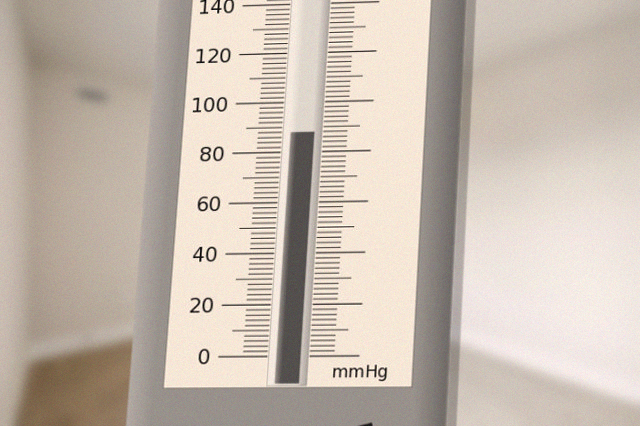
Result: 88
